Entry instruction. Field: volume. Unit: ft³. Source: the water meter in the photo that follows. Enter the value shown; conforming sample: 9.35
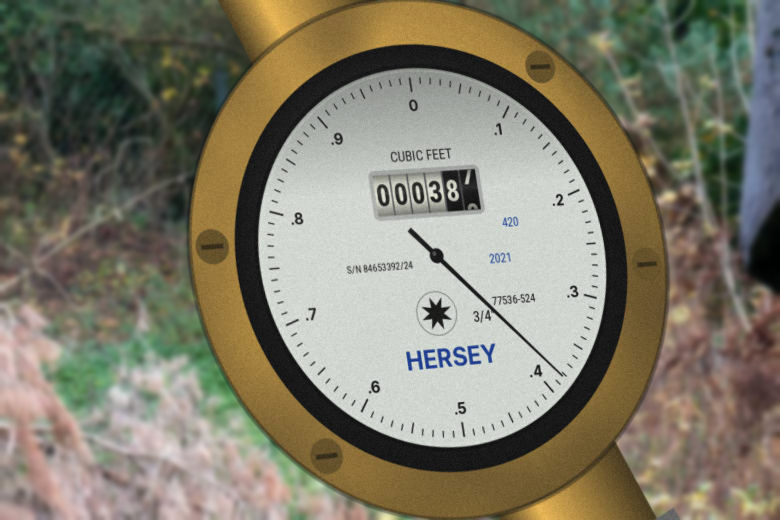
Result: 387.38
